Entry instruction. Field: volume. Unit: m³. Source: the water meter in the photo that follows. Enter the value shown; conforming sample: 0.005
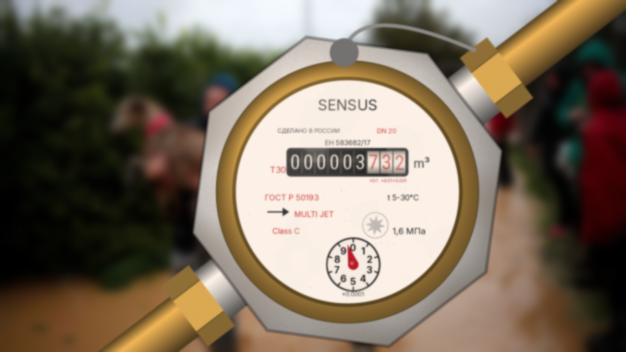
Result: 3.7319
